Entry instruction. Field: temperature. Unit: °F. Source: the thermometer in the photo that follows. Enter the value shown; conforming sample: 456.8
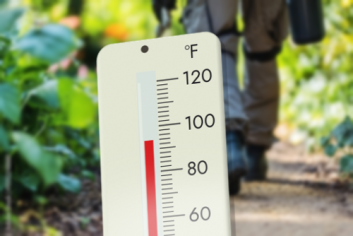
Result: 94
